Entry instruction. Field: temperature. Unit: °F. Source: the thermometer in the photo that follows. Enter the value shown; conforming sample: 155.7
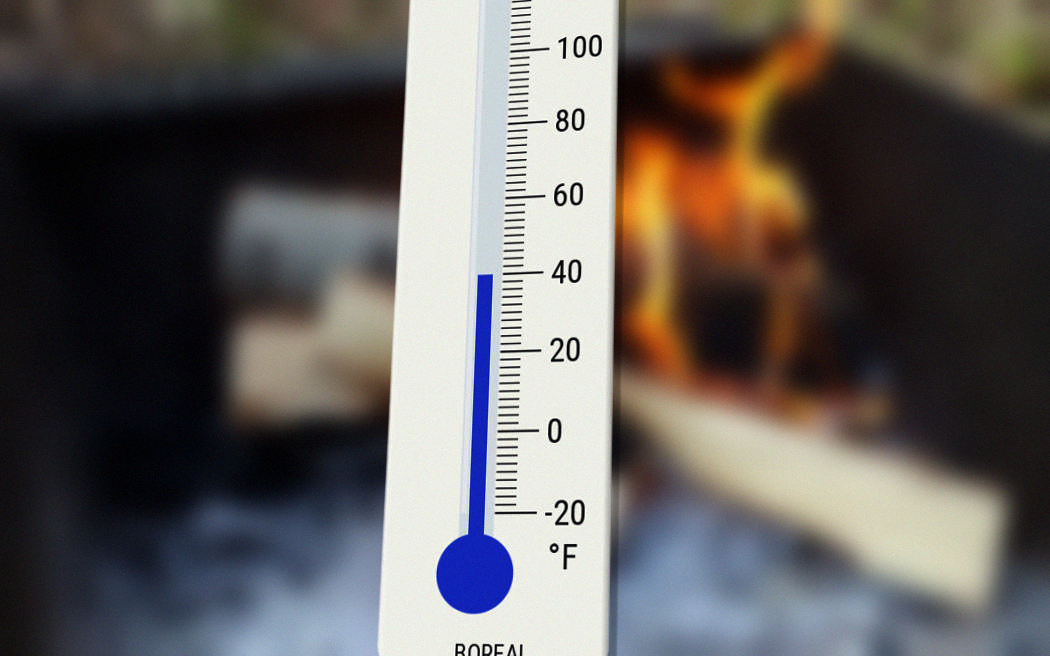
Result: 40
